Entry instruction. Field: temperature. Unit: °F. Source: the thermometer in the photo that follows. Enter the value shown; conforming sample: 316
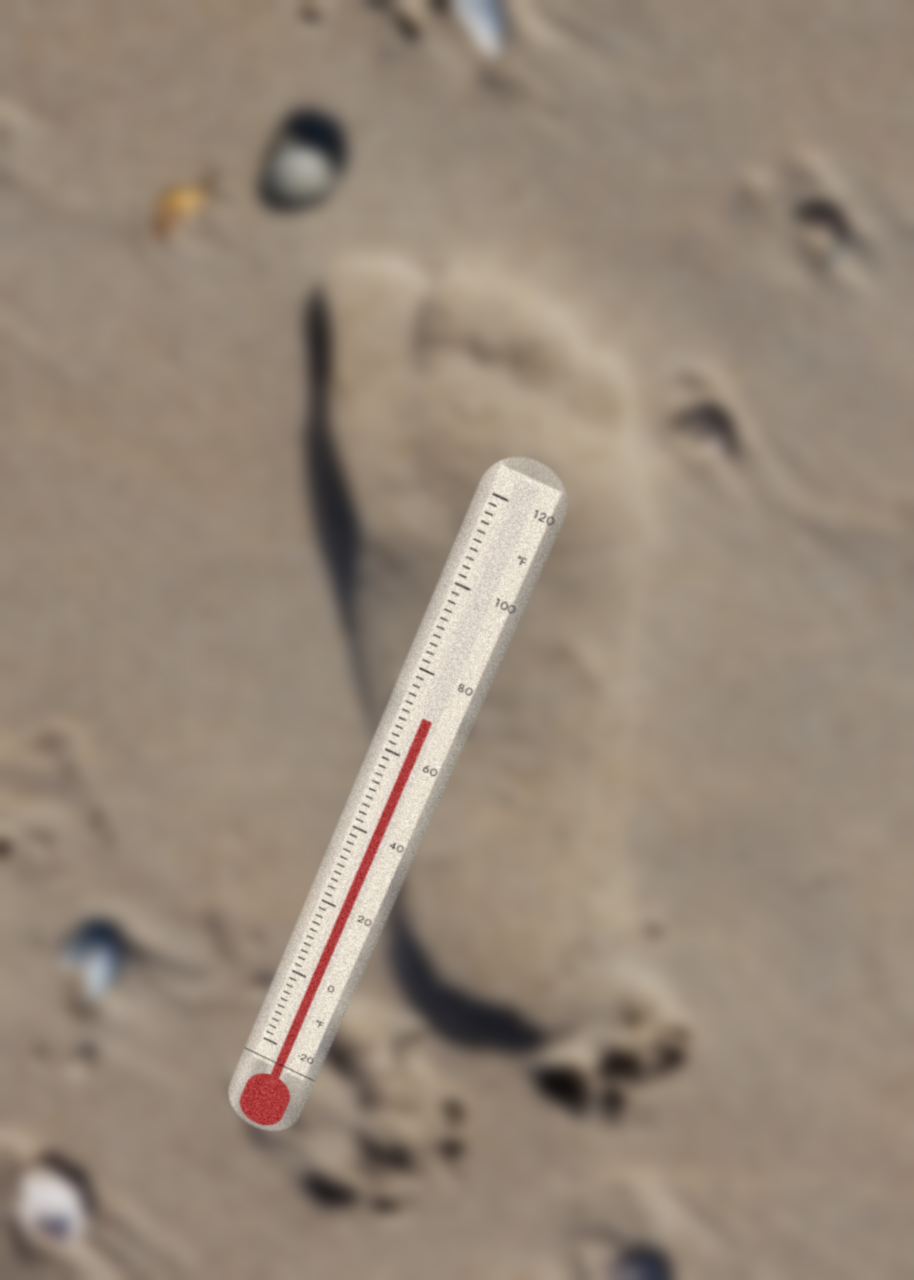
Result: 70
